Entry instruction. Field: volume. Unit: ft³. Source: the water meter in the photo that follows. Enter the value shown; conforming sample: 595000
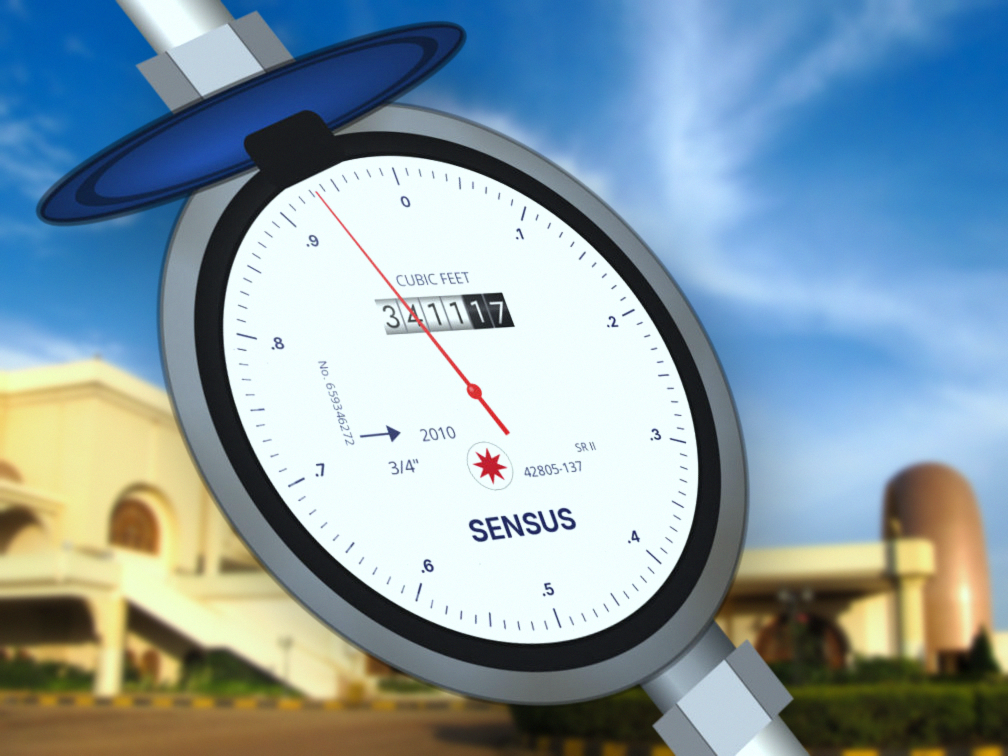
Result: 341116.93
